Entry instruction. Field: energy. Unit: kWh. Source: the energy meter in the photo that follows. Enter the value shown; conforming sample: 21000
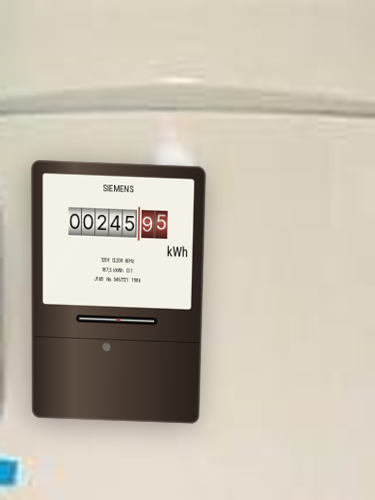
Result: 245.95
